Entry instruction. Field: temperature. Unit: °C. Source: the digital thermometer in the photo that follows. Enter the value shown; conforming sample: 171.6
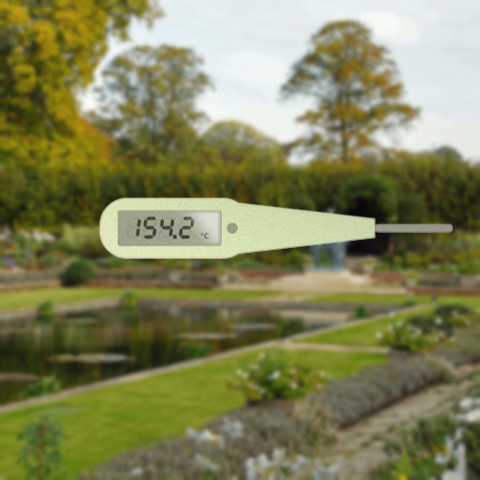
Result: 154.2
